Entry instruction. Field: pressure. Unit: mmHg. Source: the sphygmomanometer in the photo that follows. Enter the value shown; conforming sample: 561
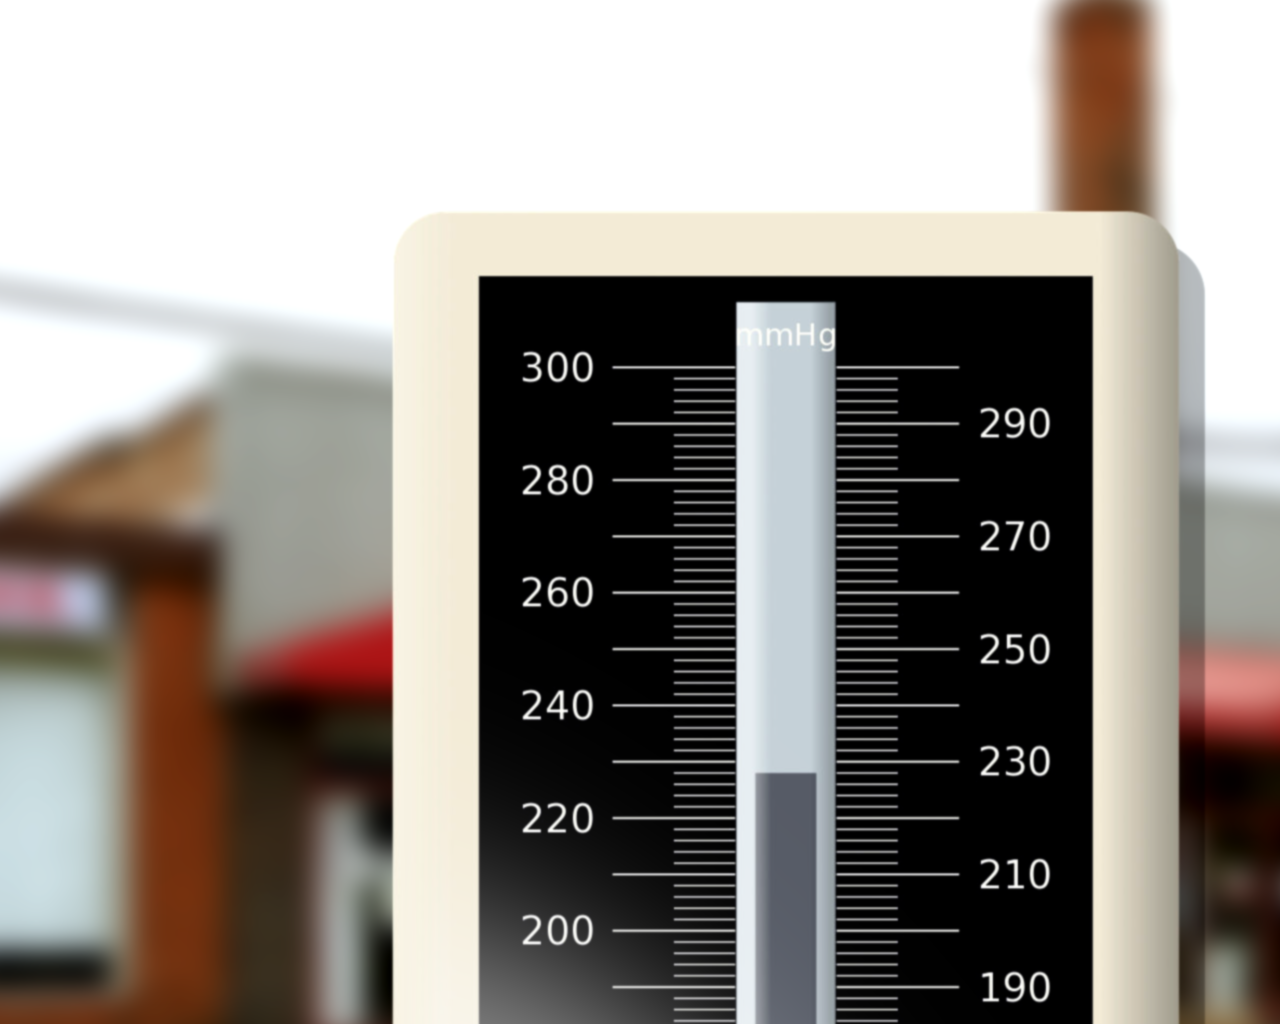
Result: 228
